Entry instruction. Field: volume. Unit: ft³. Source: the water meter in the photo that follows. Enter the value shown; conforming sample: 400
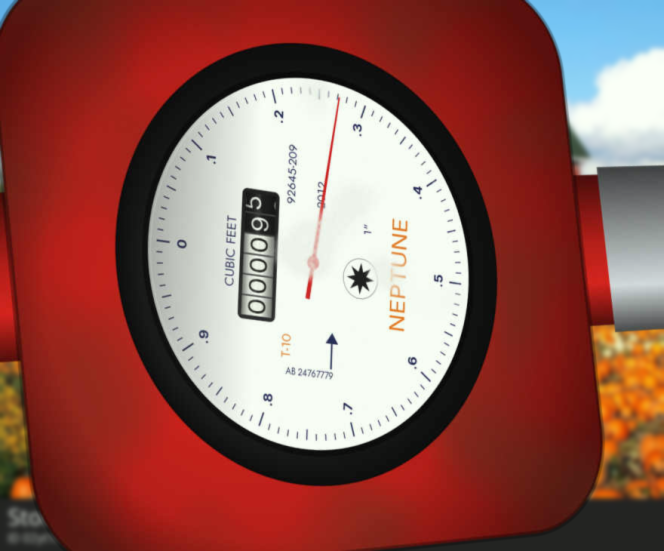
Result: 95.27
